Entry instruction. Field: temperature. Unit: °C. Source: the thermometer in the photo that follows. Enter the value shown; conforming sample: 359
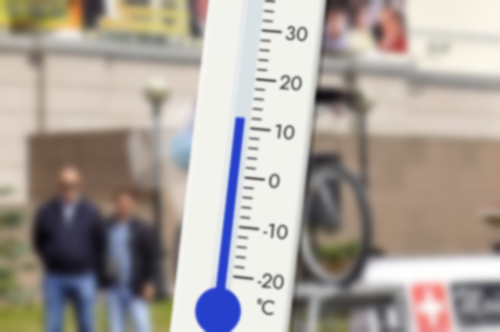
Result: 12
